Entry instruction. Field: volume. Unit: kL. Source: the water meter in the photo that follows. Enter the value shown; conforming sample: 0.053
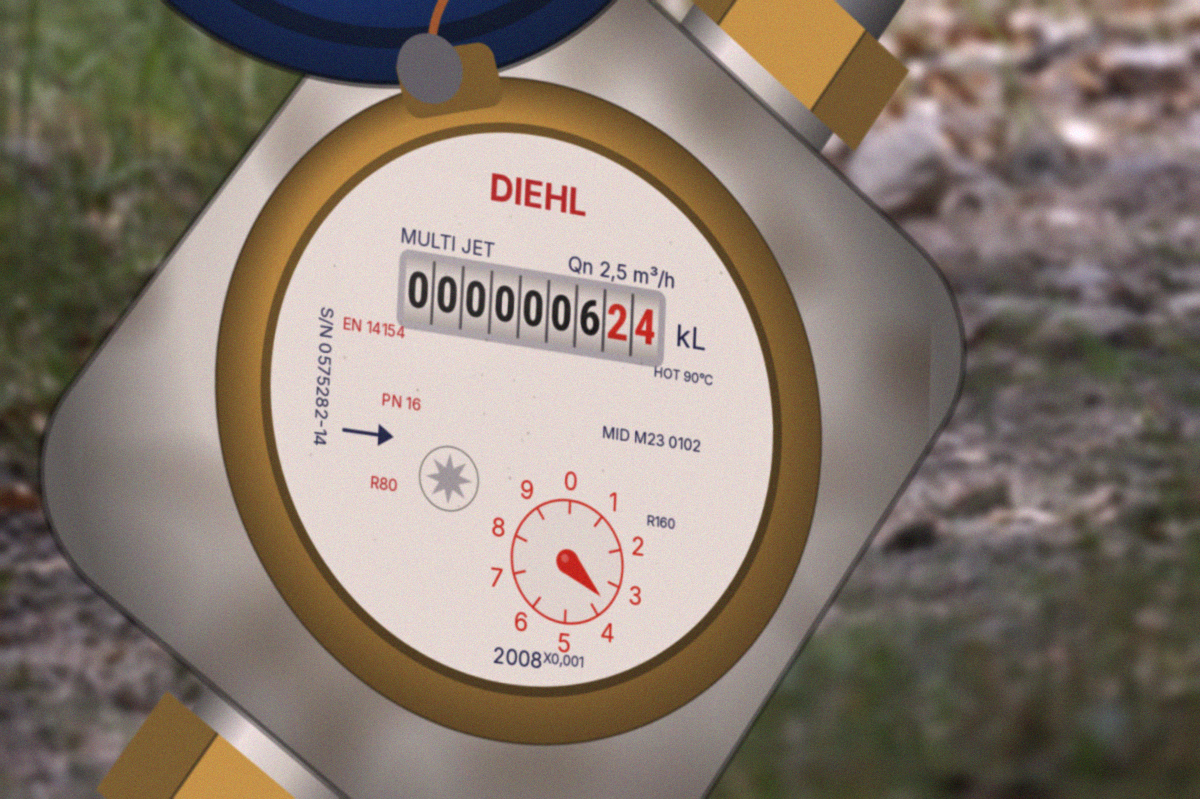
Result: 6.243
